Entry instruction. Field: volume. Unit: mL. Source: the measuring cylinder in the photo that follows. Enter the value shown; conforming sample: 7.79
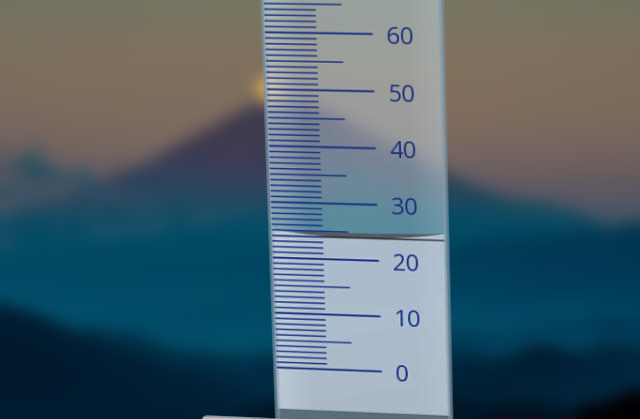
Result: 24
